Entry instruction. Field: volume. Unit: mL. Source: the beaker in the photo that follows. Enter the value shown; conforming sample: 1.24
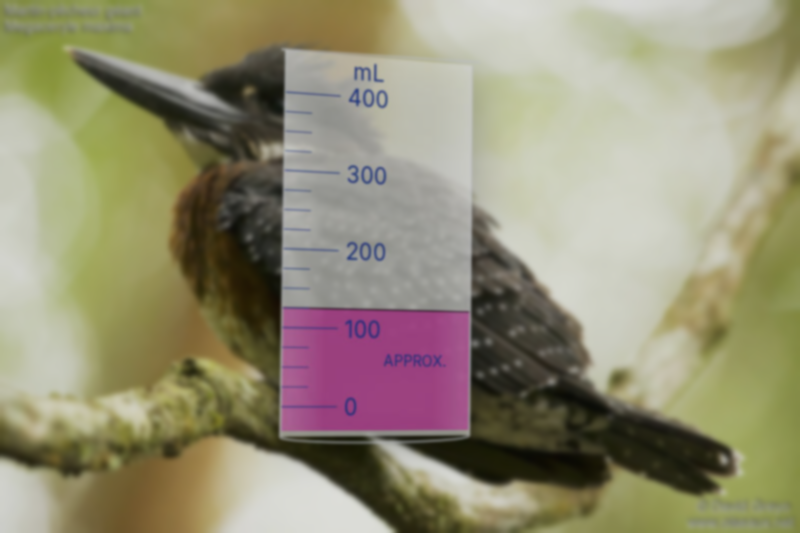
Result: 125
